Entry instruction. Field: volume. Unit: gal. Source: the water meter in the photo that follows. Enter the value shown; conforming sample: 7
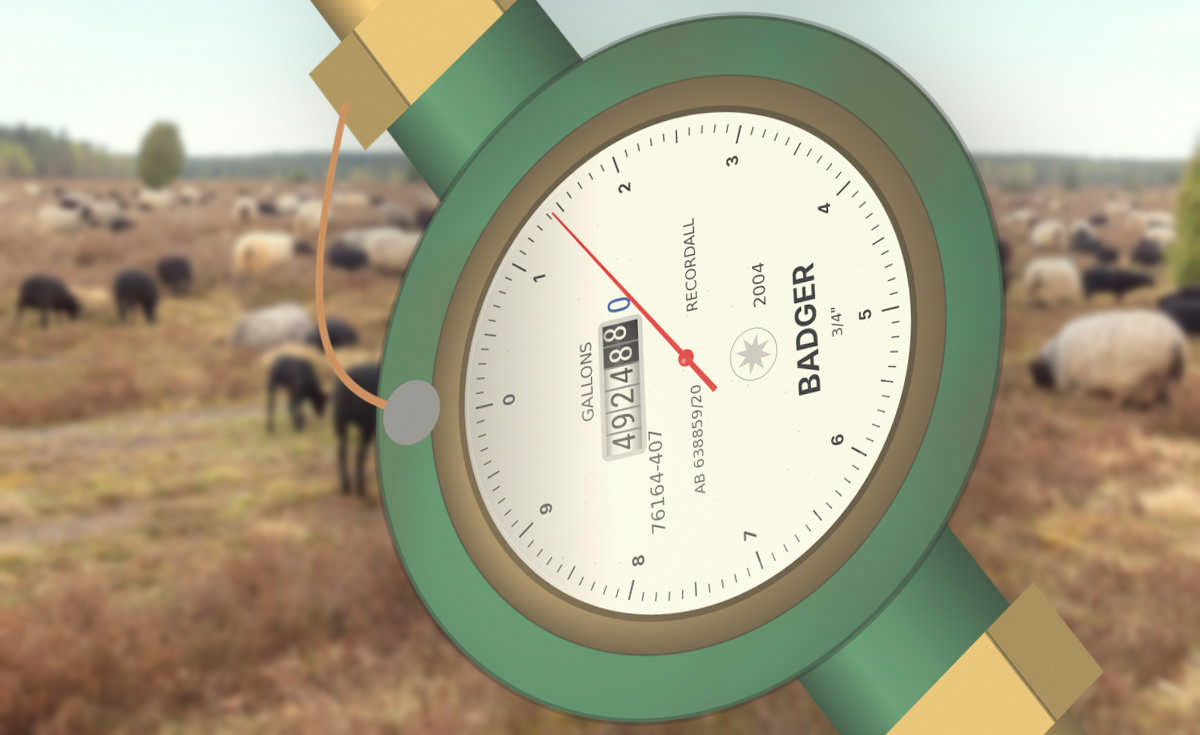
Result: 4924881.4
